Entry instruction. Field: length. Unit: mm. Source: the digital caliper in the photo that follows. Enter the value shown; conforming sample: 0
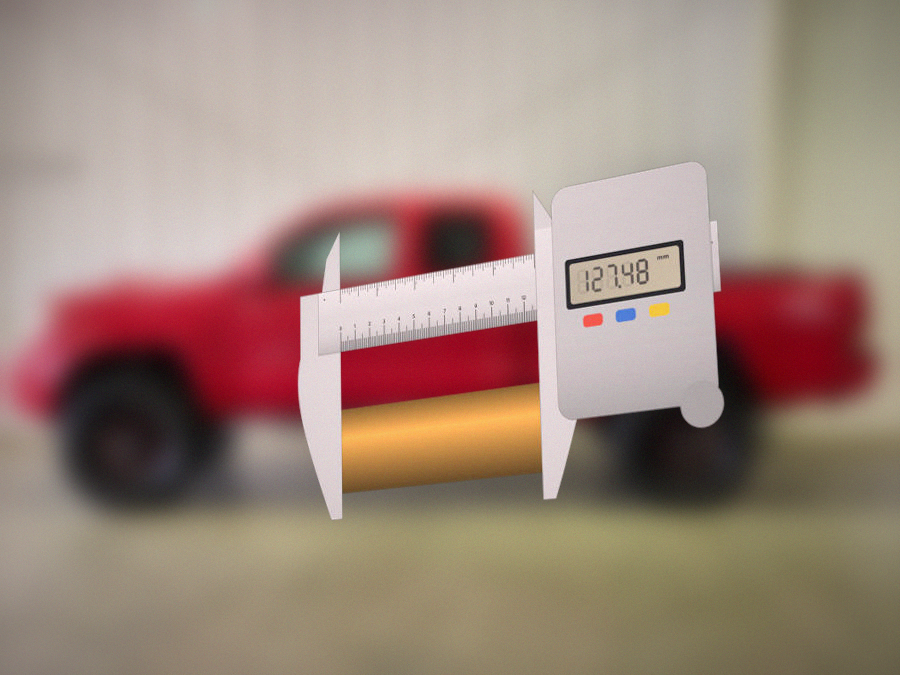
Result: 127.48
